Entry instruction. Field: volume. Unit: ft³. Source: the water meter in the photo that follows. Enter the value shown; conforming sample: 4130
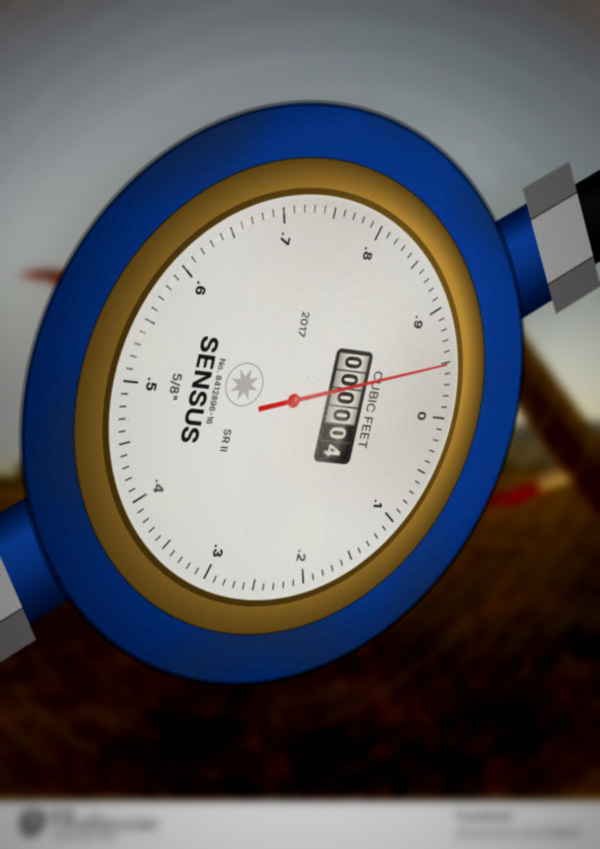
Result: 3.95
